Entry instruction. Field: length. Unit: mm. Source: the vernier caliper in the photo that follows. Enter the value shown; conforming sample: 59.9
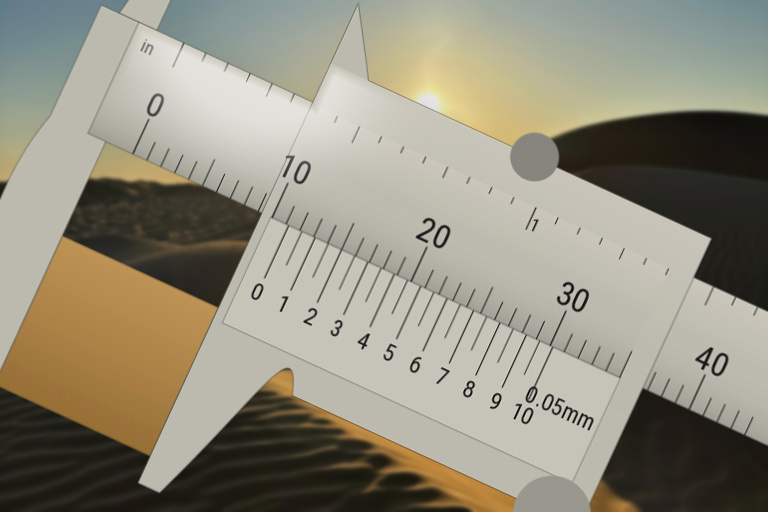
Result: 11.2
